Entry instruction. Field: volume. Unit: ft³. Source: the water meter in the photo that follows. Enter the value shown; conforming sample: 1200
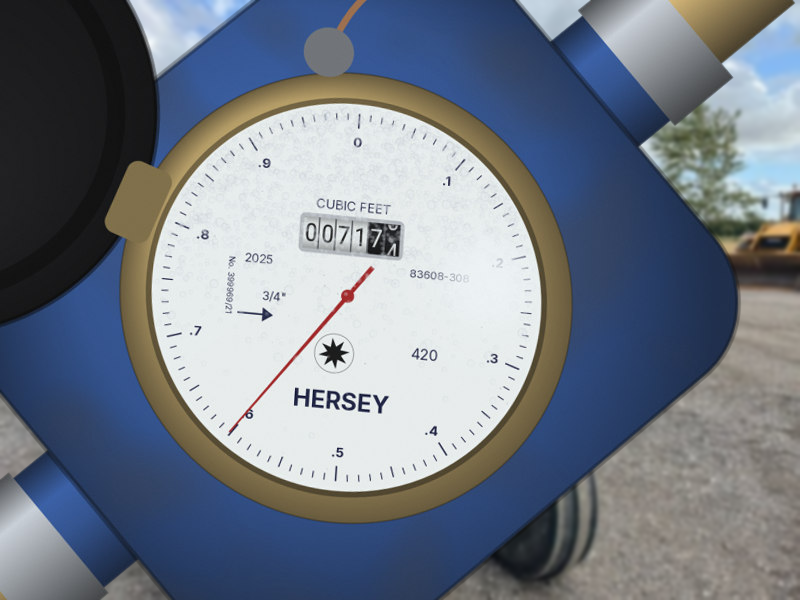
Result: 7173.60
